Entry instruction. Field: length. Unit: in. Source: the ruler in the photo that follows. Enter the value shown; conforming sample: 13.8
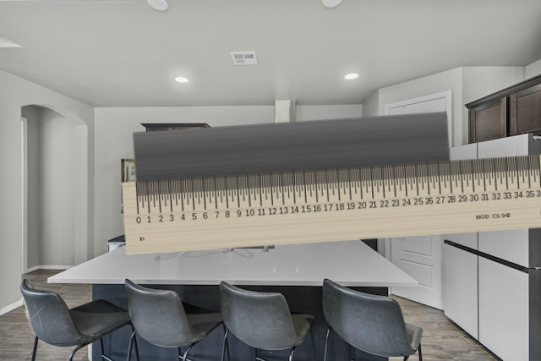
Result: 28
